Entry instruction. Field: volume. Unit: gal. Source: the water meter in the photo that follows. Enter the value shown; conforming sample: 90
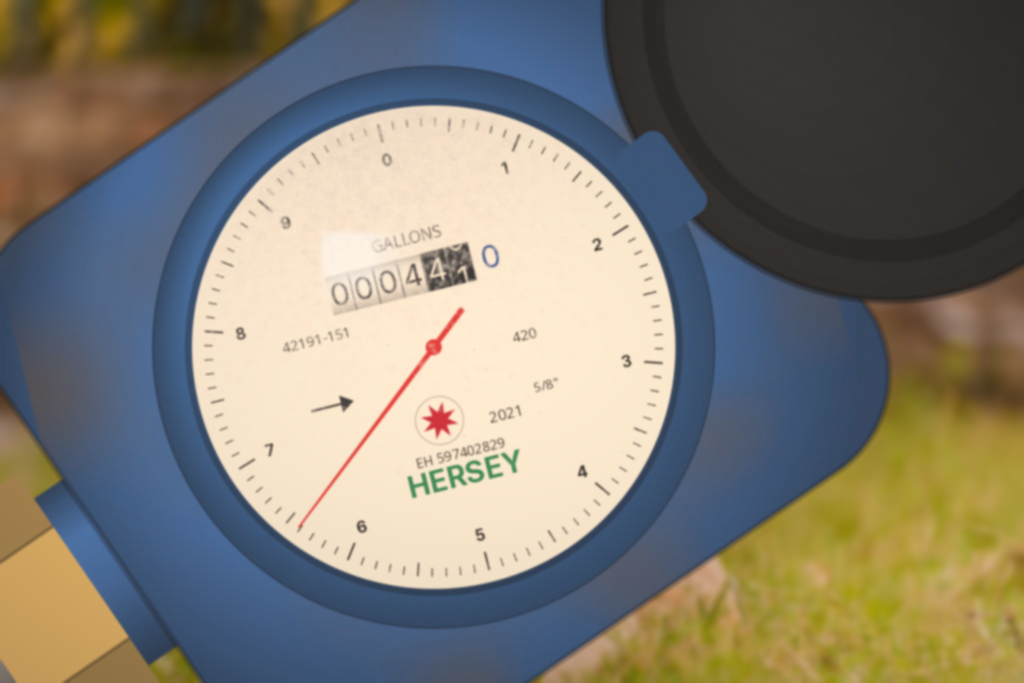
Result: 4406.4
